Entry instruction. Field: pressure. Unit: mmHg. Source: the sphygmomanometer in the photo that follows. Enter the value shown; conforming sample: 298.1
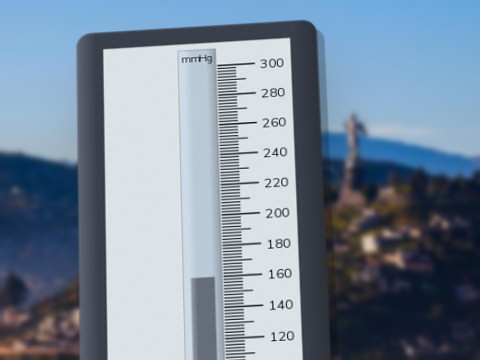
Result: 160
